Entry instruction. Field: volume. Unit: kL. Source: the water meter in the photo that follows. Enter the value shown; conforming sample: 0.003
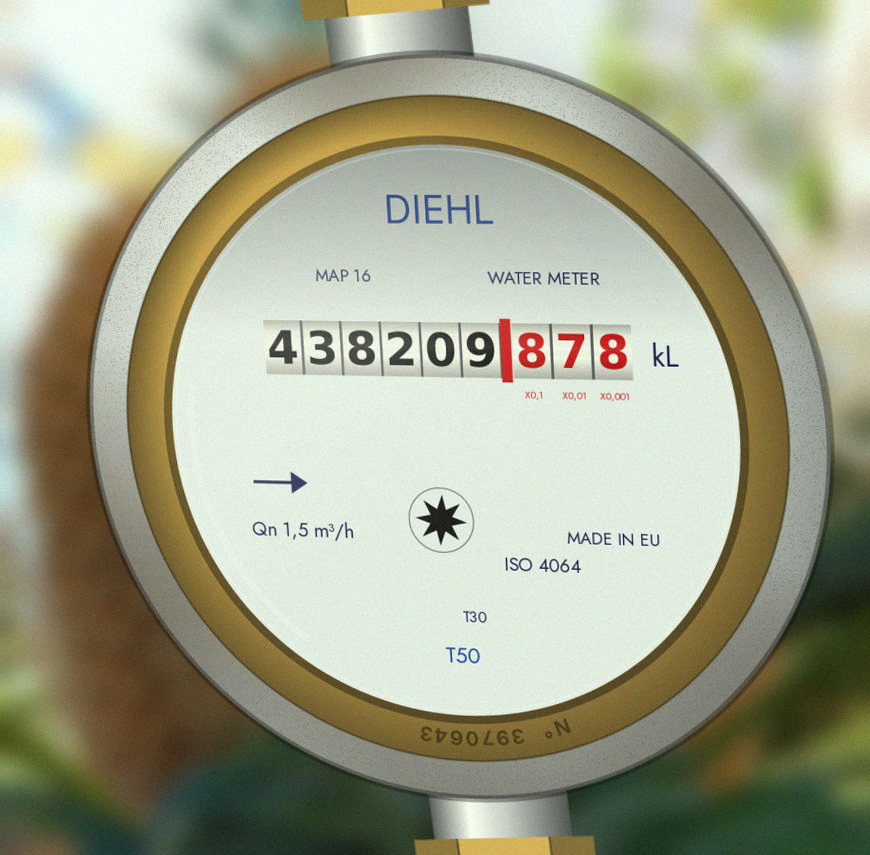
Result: 438209.878
